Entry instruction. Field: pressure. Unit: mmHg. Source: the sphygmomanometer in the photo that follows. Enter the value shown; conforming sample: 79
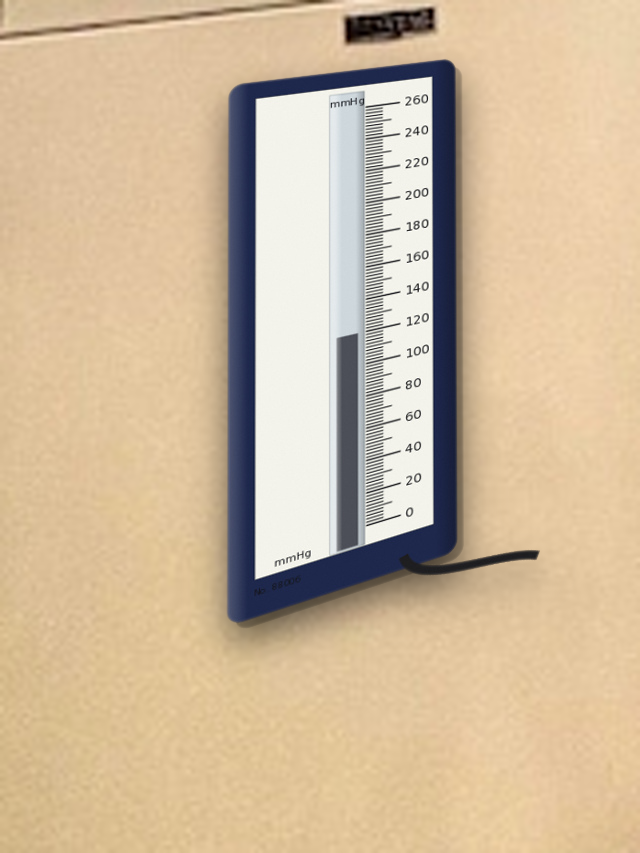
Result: 120
